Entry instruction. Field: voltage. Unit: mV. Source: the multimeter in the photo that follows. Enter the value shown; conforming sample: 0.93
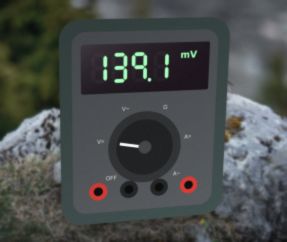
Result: 139.1
